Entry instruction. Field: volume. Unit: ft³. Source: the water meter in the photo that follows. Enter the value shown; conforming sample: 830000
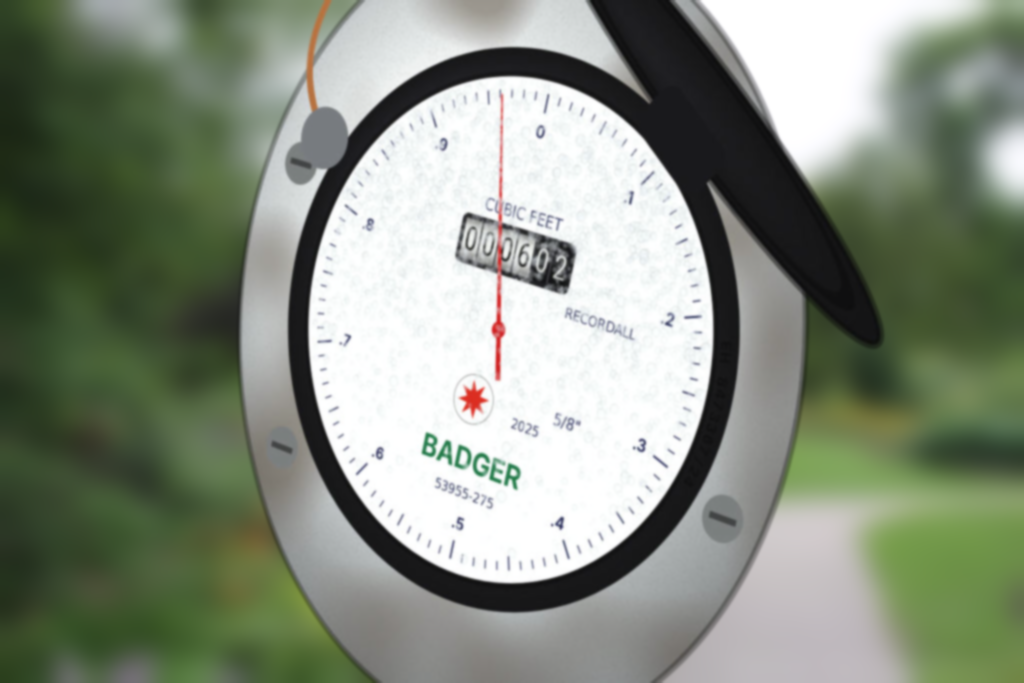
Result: 601.96
